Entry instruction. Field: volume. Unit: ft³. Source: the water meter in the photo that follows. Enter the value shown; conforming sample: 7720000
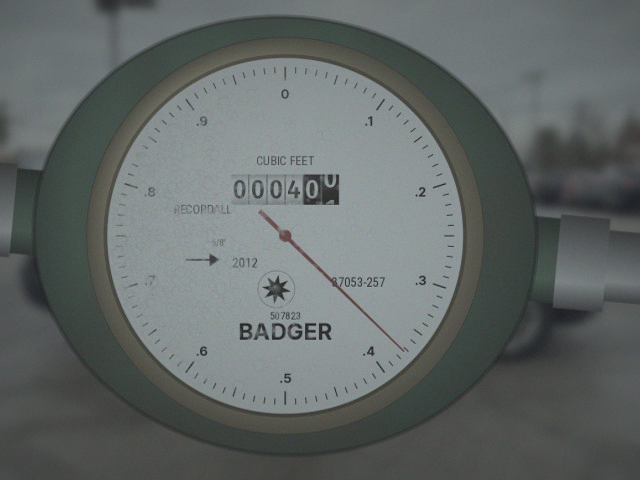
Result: 400.37
